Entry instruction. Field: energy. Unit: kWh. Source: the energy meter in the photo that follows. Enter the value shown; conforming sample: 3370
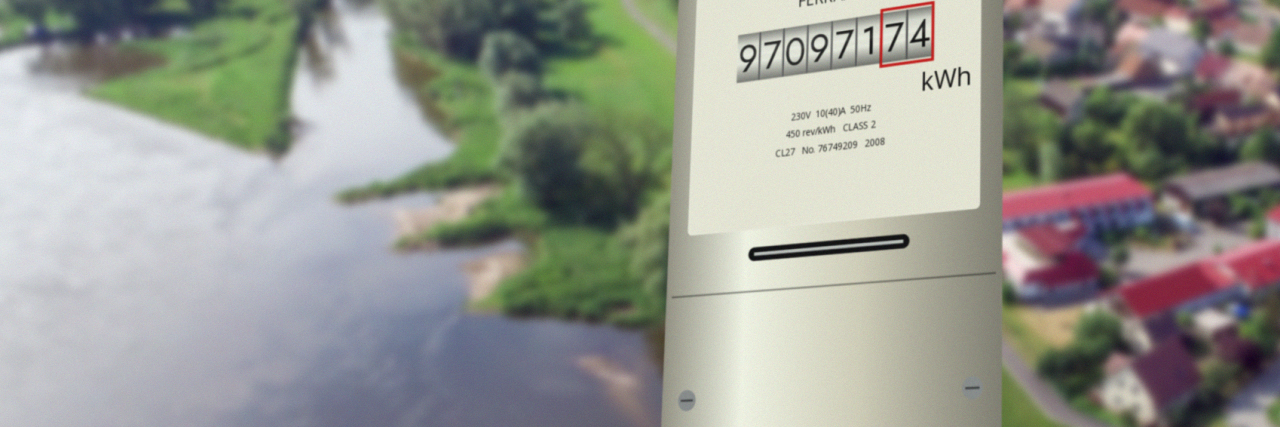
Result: 970971.74
